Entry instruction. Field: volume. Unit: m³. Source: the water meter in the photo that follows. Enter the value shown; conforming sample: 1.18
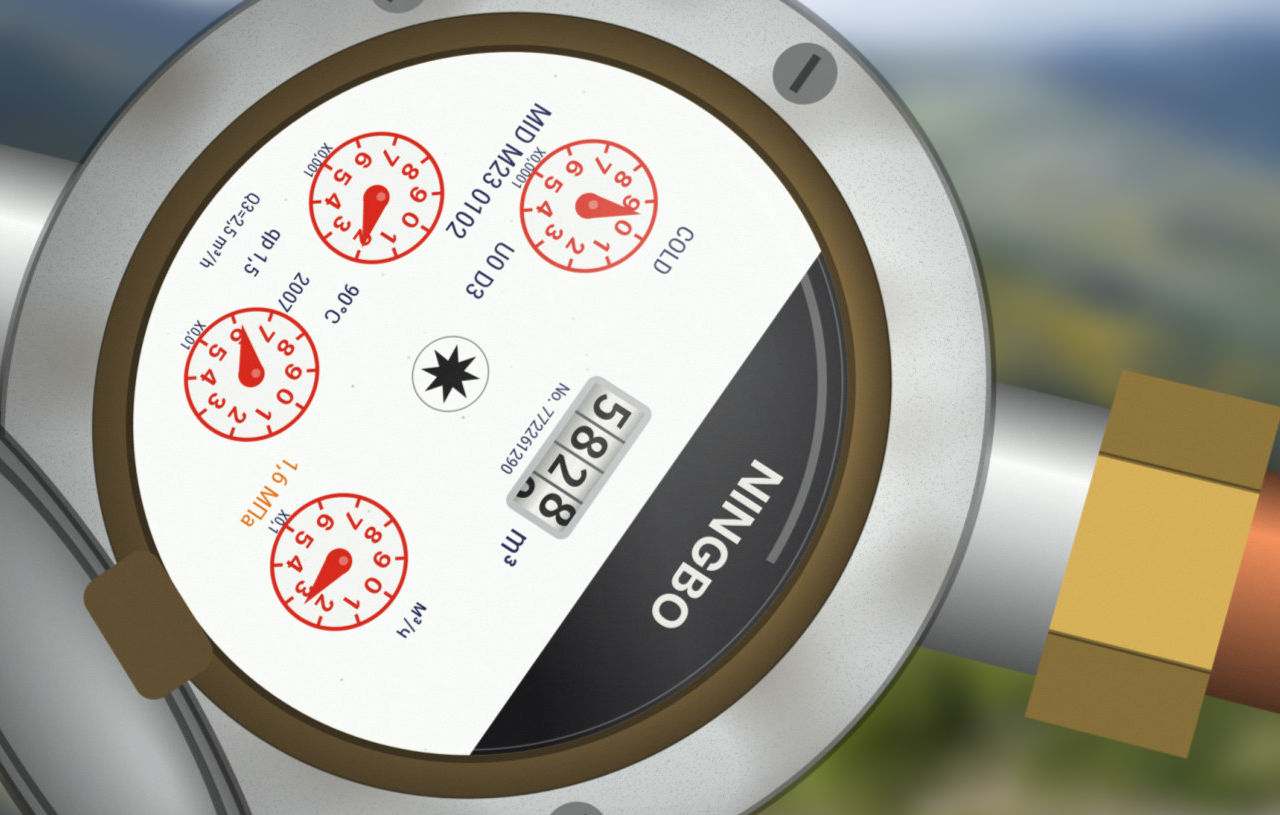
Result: 5828.2619
